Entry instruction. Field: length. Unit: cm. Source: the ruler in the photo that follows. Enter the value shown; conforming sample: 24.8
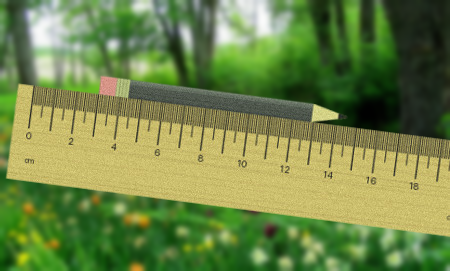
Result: 11.5
